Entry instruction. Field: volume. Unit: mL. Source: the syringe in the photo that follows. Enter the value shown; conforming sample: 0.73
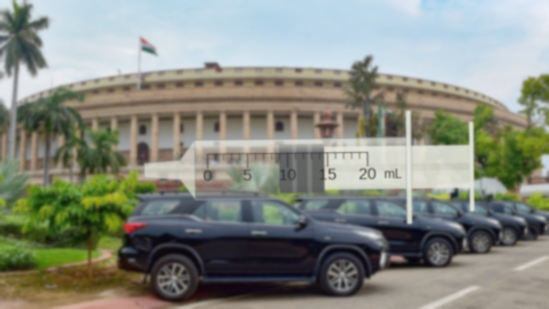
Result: 9
